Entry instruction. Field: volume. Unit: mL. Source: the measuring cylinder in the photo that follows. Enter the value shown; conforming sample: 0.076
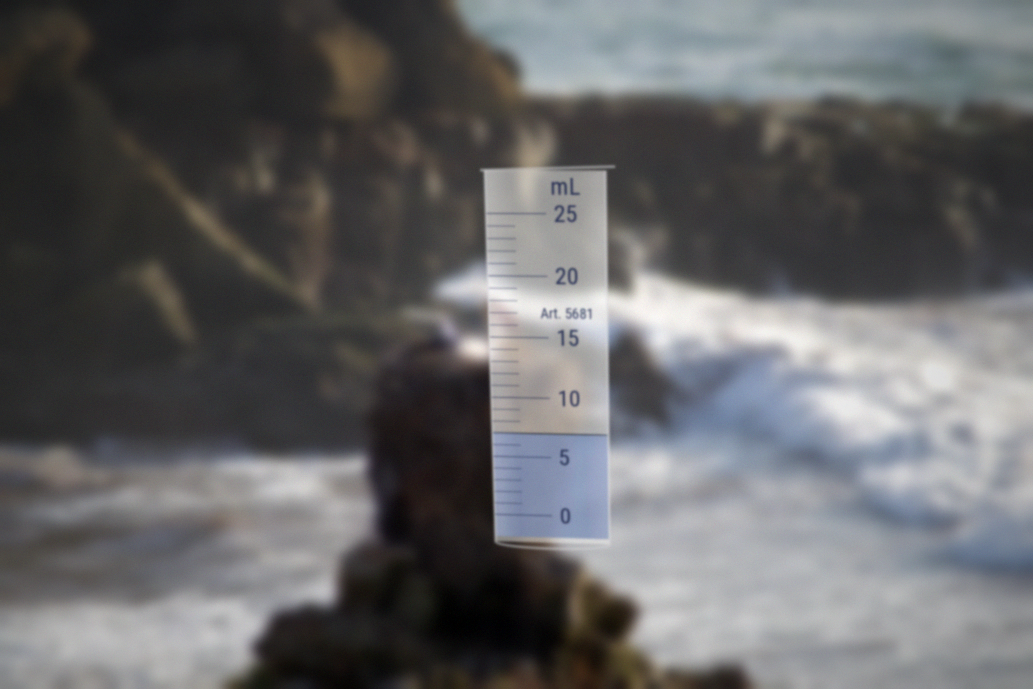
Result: 7
